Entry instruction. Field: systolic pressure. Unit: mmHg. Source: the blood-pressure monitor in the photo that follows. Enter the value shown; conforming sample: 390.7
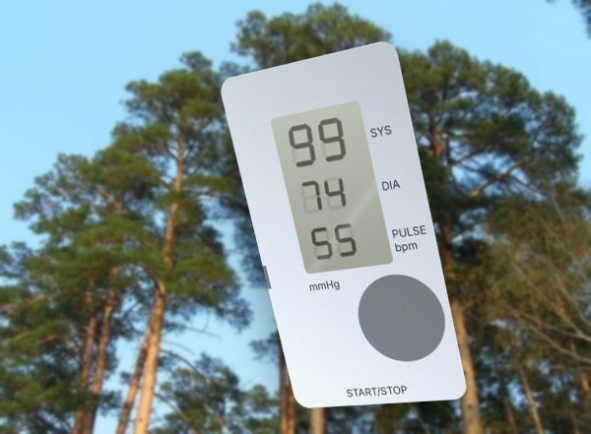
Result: 99
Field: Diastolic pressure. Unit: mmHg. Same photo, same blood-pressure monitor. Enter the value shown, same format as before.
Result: 74
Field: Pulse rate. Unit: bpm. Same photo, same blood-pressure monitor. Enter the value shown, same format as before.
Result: 55
